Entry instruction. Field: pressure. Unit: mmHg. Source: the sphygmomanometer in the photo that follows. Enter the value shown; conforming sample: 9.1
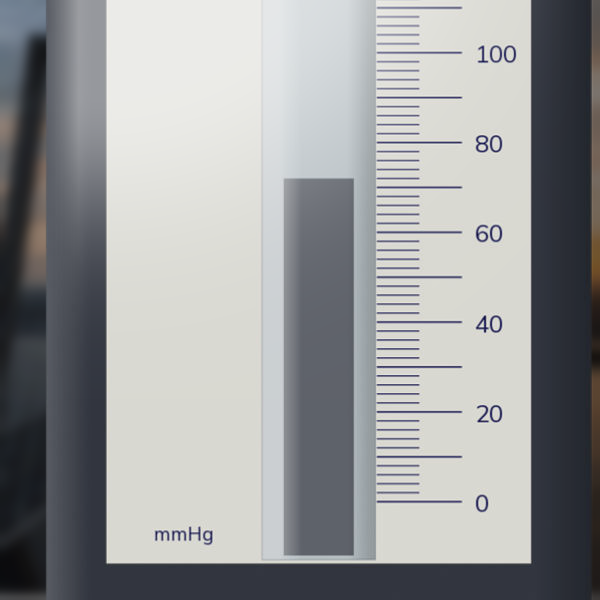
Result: 72
